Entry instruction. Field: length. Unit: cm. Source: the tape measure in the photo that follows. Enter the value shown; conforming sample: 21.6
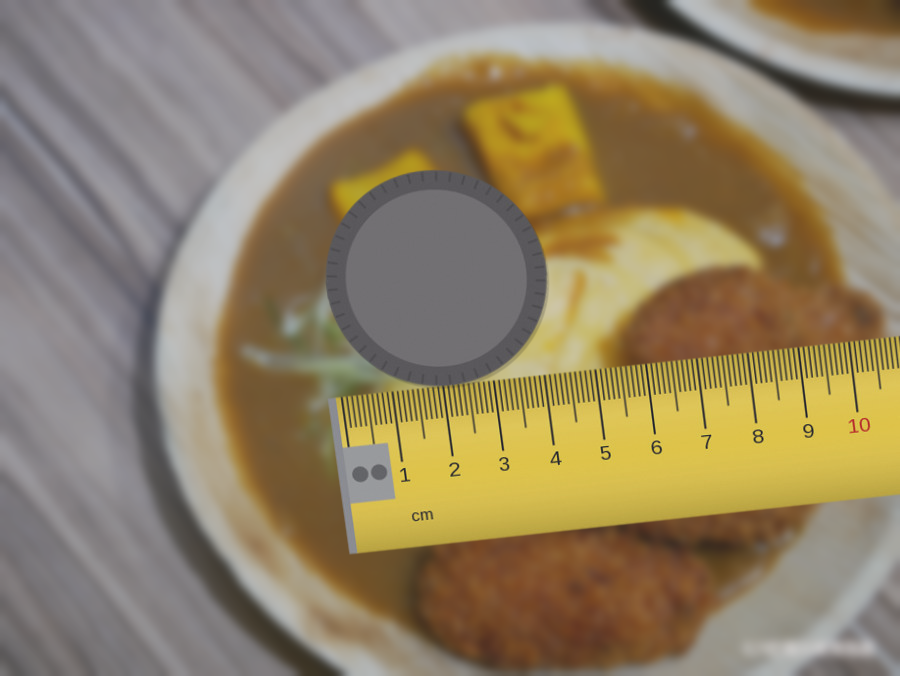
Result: 4.3
